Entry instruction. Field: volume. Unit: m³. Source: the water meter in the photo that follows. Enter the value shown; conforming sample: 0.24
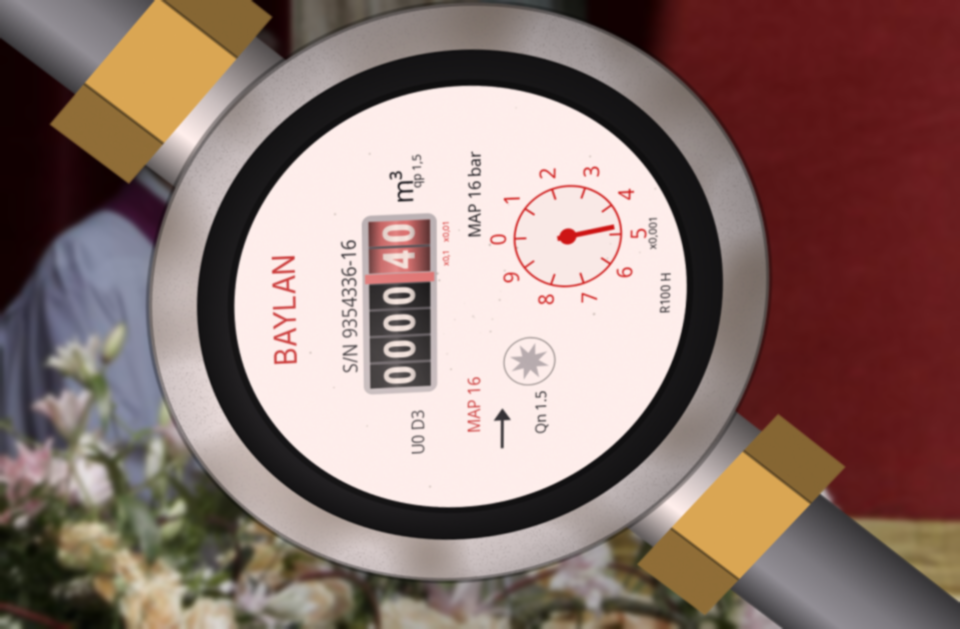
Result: 0.404
